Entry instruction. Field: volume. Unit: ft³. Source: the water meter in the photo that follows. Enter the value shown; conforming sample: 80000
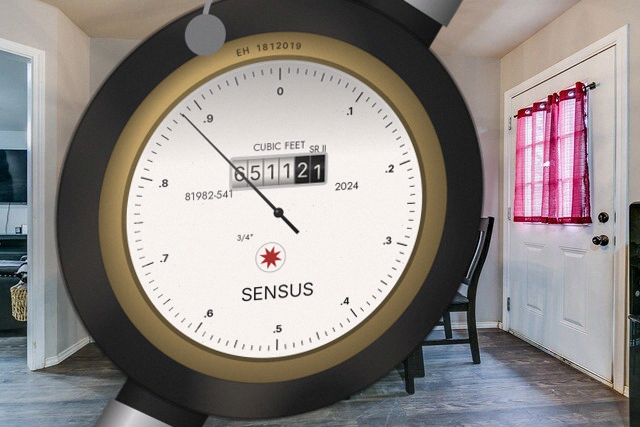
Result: 651120.88
